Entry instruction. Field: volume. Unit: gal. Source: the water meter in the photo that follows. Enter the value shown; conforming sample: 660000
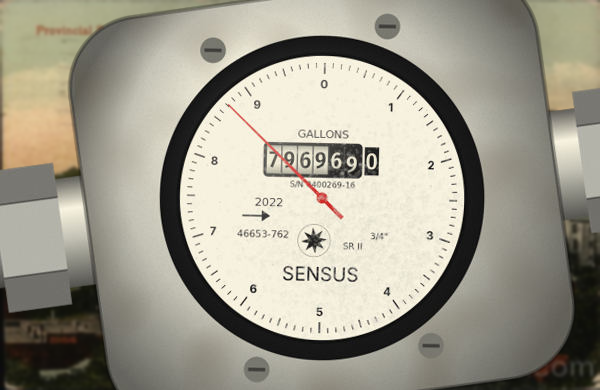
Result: 7969688.7
